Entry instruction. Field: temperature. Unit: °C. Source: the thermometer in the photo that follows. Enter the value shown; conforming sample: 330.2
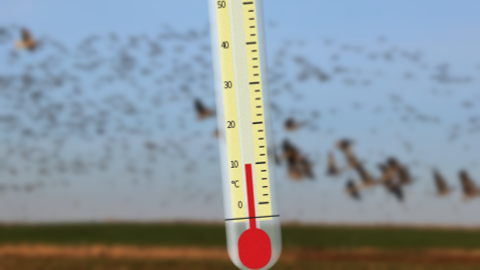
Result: 10
